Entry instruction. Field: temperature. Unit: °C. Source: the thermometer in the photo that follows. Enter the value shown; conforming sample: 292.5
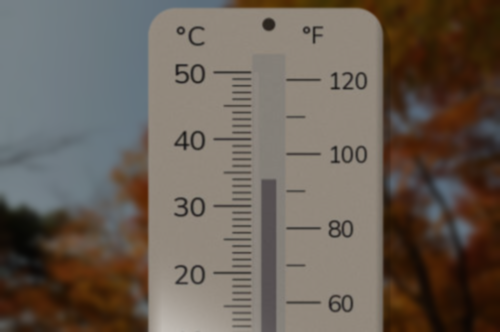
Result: 34
